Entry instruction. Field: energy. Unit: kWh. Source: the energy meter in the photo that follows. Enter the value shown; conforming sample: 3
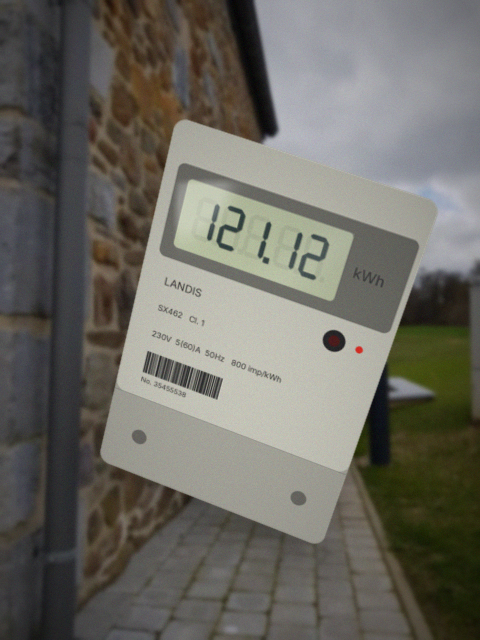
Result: 121.12
